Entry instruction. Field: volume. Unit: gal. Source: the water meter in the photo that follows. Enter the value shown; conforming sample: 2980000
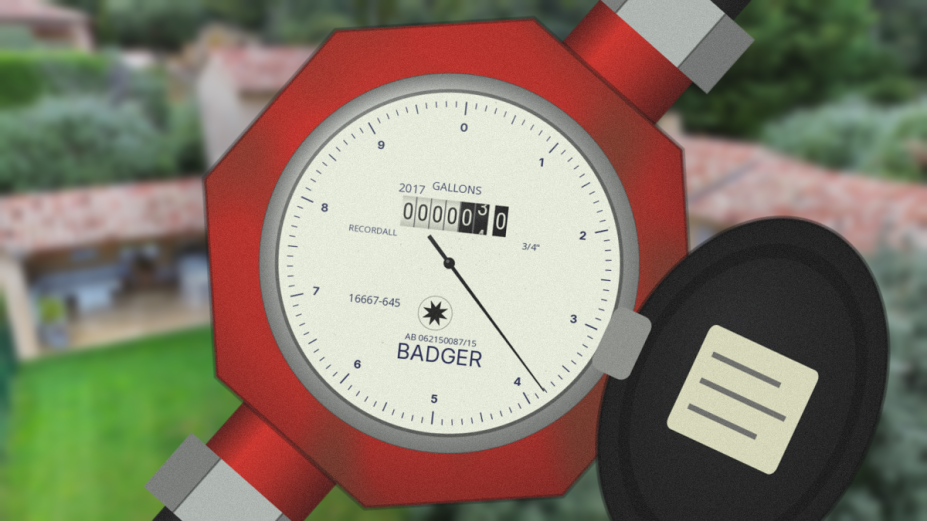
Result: 33.8
